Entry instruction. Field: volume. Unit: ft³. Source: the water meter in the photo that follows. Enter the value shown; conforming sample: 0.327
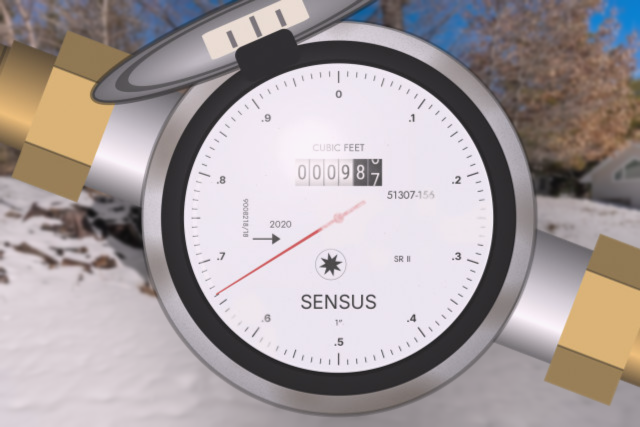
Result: 986.66
